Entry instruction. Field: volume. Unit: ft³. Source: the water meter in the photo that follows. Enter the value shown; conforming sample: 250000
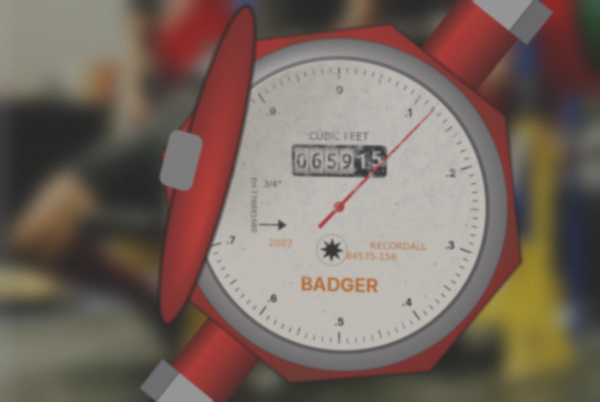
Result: 65915.12
